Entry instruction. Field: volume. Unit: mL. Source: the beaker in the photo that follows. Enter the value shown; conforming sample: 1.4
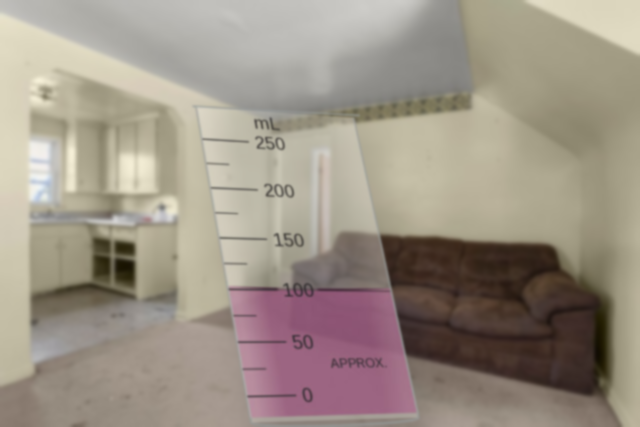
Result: 100
